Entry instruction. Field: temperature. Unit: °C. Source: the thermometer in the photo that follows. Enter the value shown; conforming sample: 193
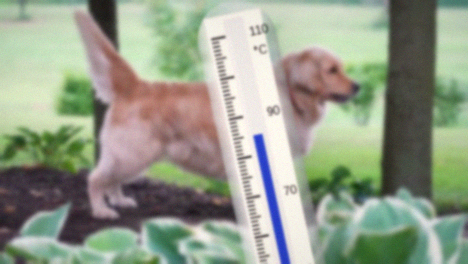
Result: 85
